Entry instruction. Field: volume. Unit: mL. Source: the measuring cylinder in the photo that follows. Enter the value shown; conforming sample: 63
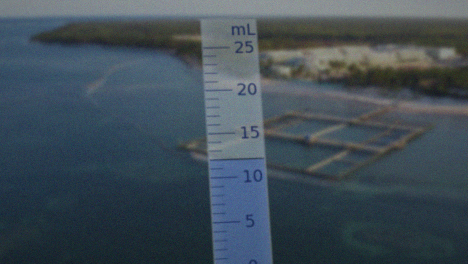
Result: 12
